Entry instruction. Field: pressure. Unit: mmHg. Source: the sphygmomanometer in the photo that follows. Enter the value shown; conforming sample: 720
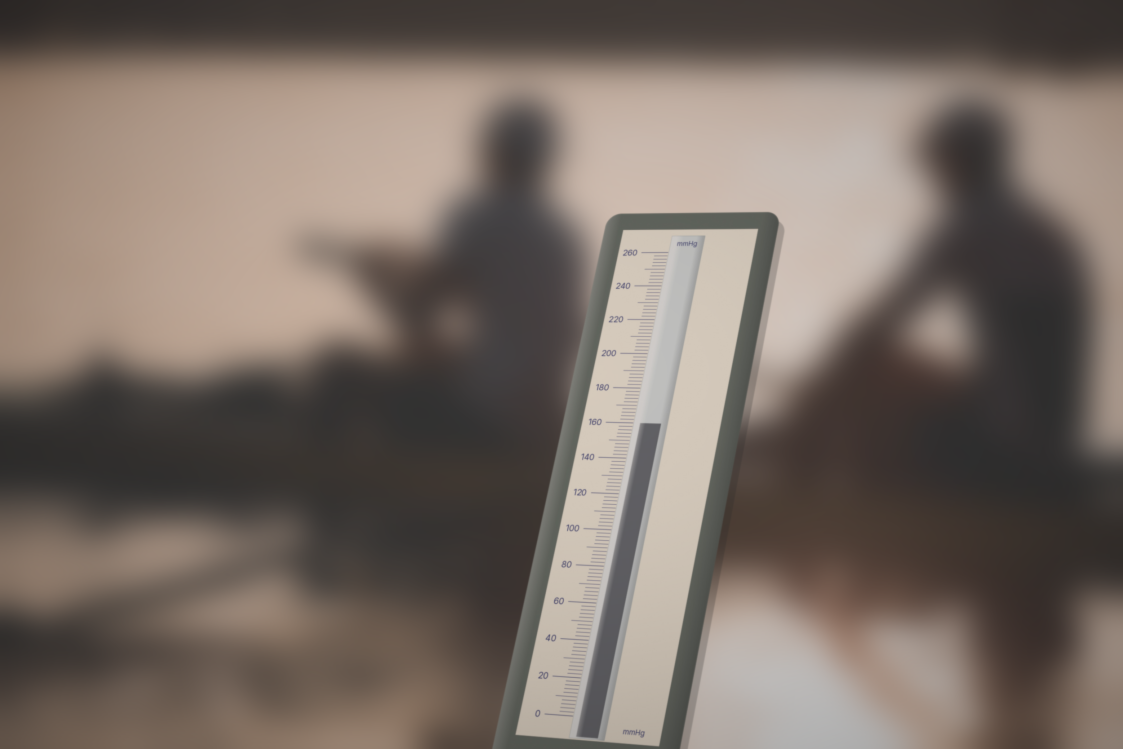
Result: 160
